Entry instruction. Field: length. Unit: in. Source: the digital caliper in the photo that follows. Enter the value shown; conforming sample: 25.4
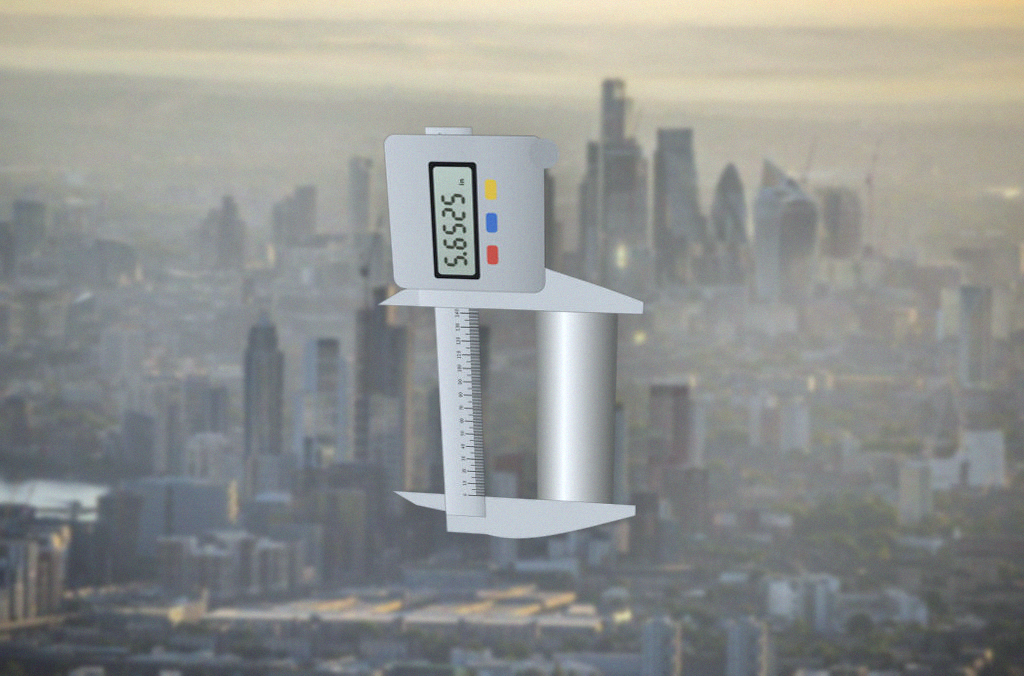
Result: 5.6525
